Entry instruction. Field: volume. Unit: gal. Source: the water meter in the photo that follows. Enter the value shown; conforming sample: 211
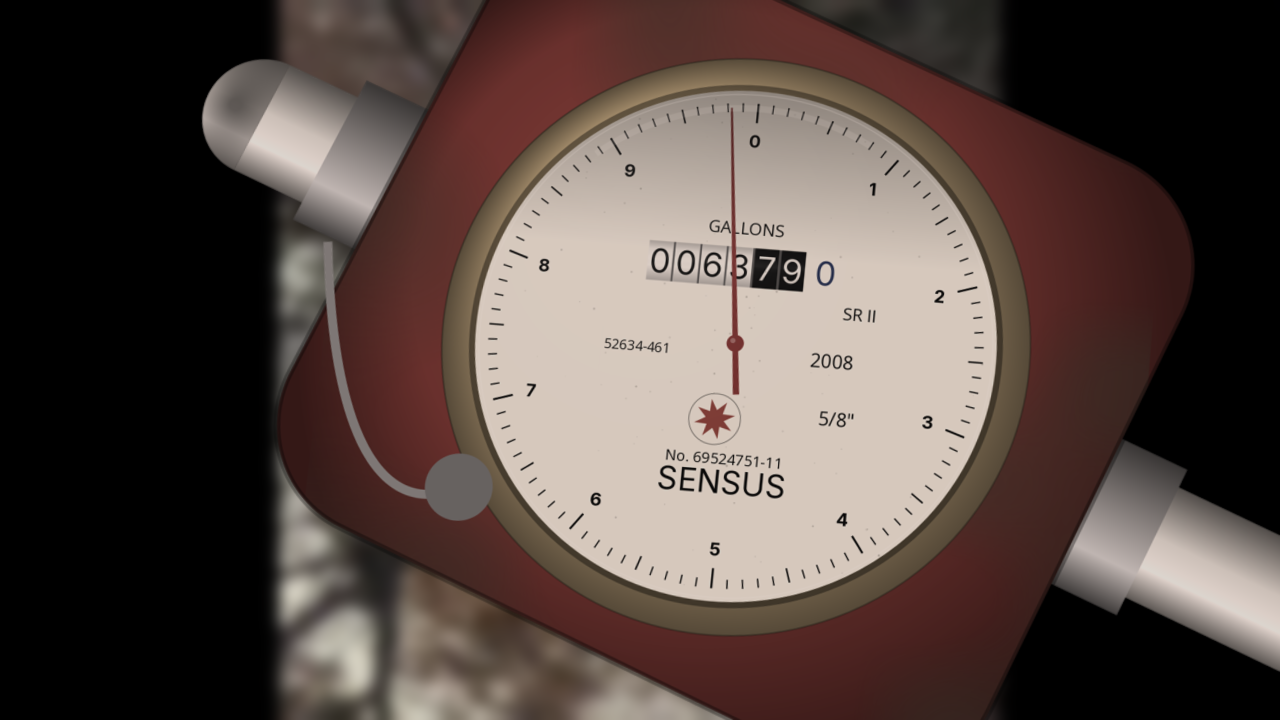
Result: 63789.8
